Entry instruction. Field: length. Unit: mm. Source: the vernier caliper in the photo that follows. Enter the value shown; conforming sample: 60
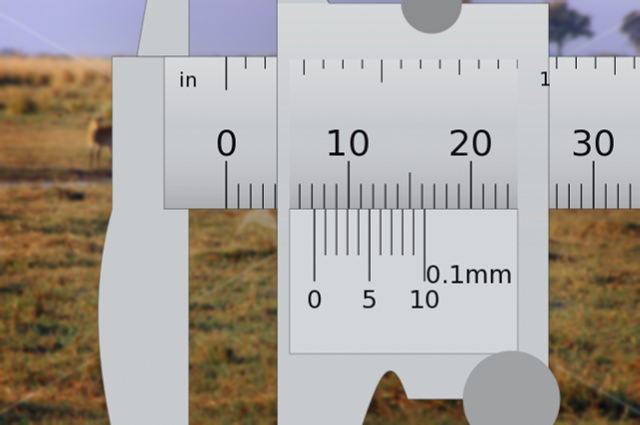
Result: 7.2
